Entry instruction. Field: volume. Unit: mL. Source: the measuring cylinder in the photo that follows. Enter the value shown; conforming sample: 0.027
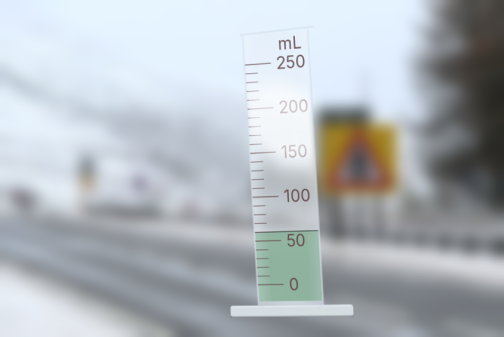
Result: 60
